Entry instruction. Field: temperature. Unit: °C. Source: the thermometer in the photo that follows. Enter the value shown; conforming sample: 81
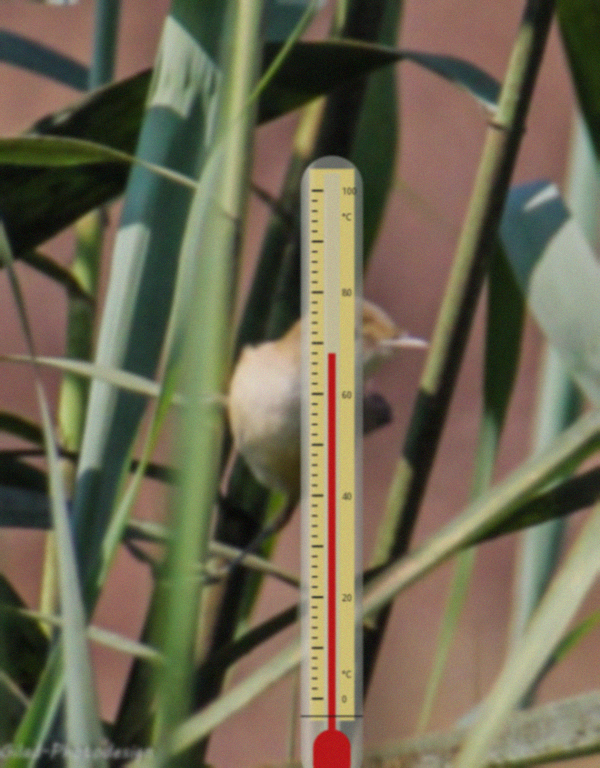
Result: 68
